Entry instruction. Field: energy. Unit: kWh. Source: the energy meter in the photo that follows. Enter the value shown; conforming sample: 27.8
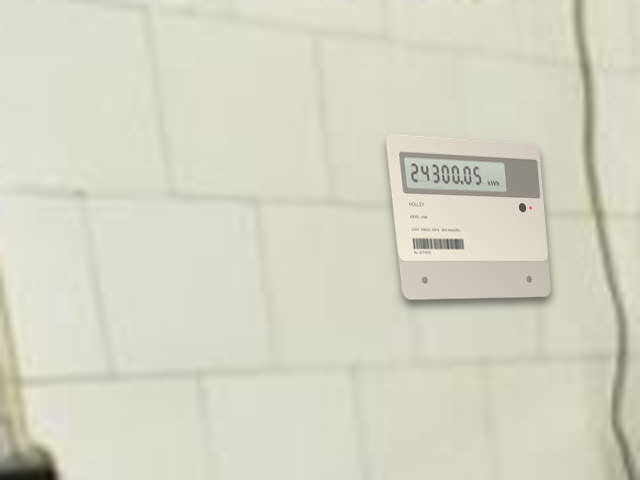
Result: 24300.05
